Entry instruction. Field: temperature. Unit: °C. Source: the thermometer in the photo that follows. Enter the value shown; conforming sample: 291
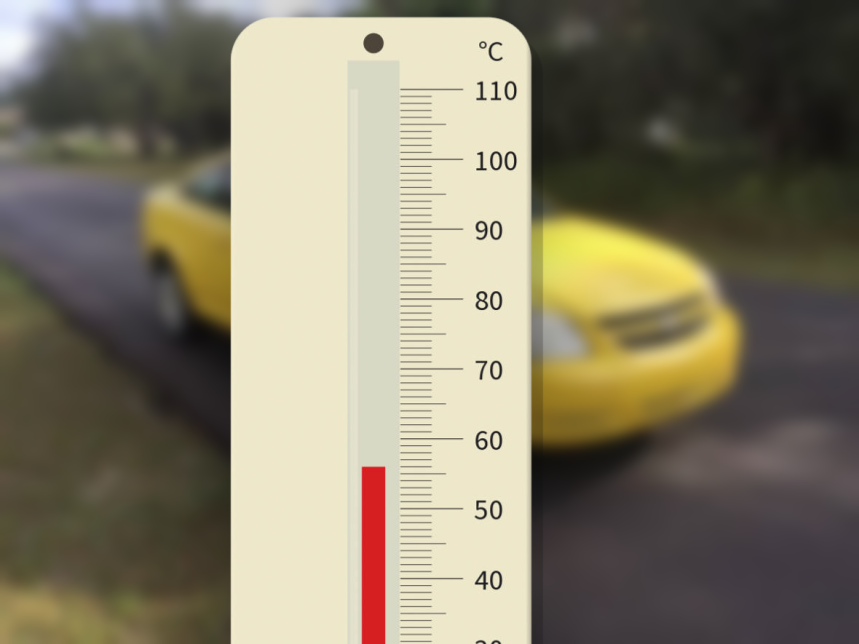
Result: 56
